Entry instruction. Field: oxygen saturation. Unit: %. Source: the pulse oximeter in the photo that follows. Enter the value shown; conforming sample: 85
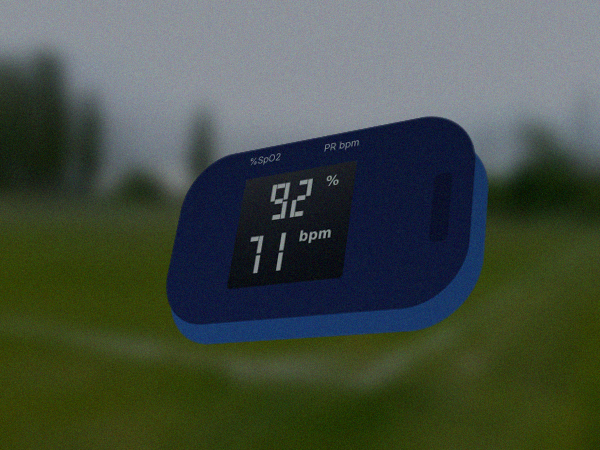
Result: 92
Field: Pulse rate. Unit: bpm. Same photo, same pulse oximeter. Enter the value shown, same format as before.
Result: 71
